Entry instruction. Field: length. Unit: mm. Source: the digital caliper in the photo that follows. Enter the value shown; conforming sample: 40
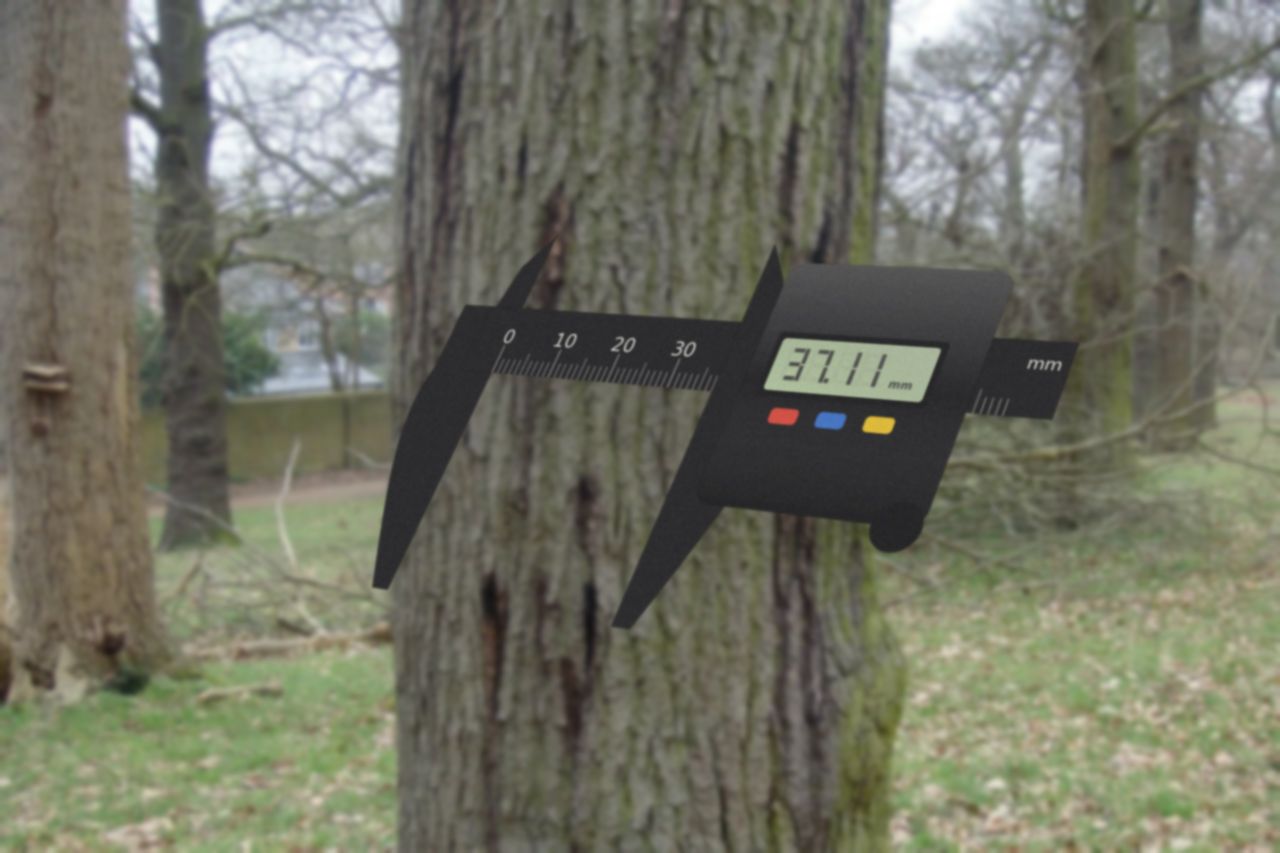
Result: 37.11
